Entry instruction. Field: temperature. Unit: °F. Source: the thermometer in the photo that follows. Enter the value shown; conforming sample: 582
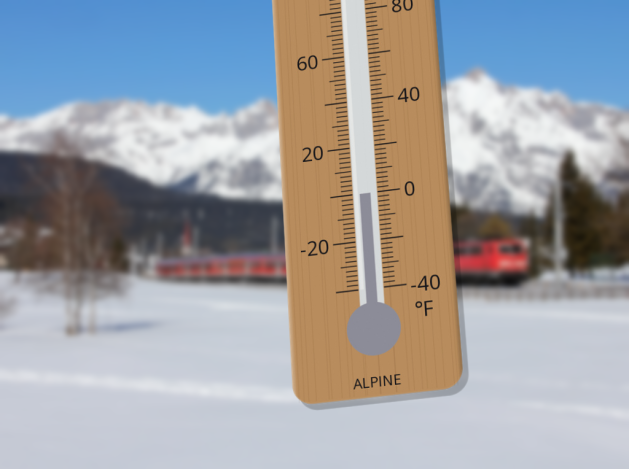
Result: 0
